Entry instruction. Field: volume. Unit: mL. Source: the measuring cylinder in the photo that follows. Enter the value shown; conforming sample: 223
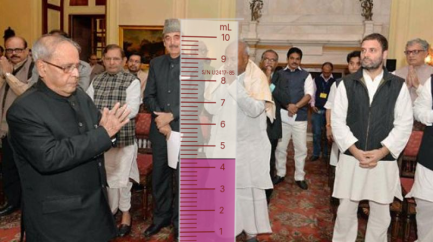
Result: 4.4
